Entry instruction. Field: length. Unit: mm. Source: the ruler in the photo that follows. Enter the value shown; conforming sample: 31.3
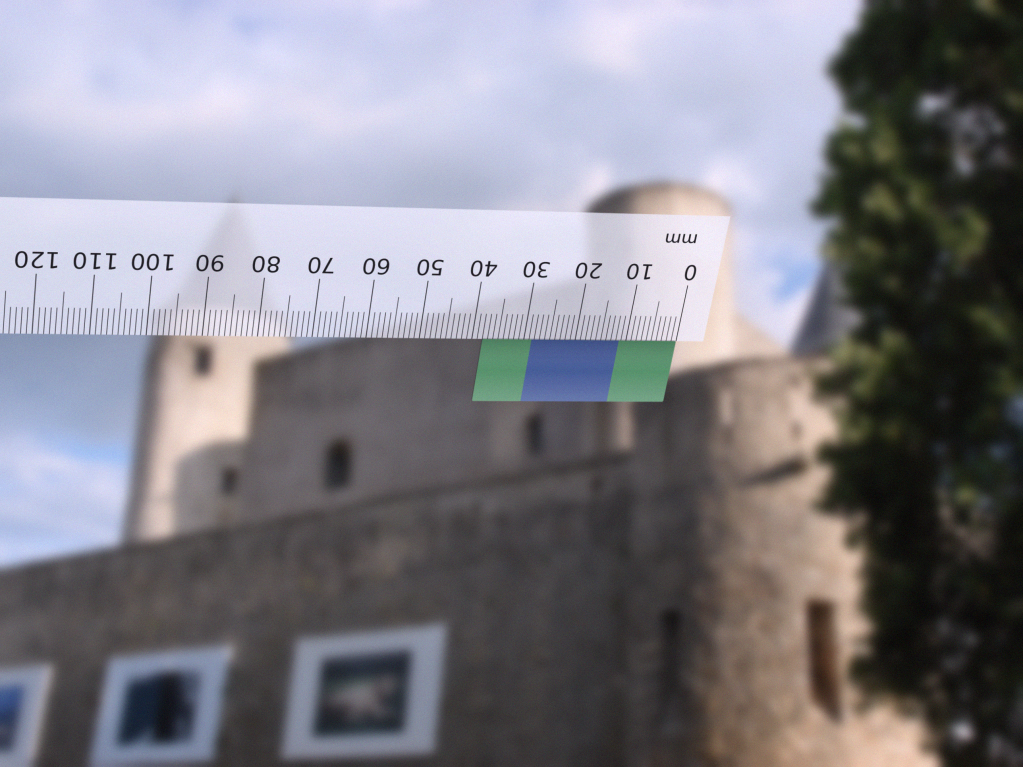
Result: 38
